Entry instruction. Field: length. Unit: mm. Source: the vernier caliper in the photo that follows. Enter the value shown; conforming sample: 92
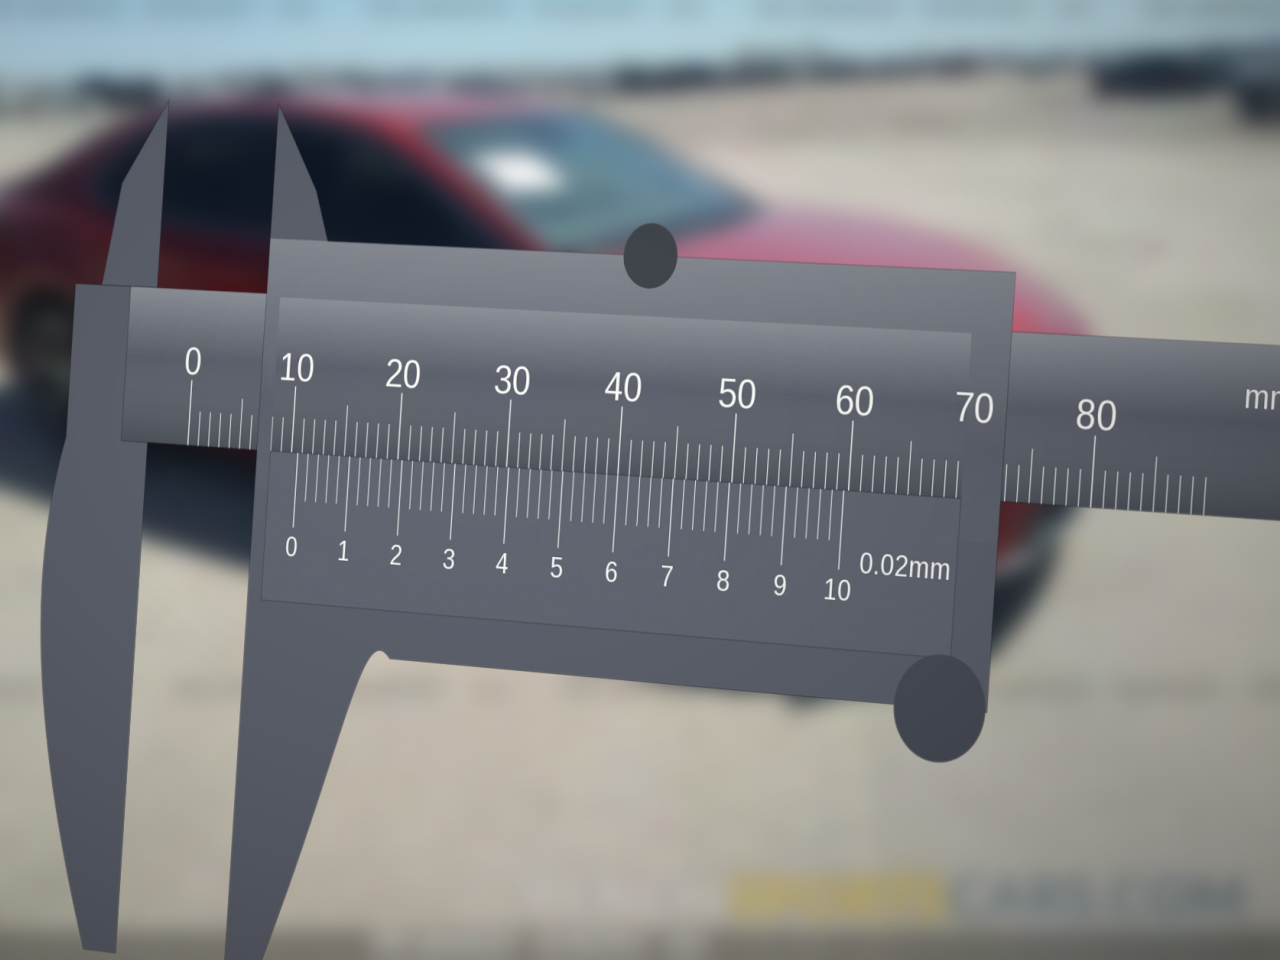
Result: 10.6
